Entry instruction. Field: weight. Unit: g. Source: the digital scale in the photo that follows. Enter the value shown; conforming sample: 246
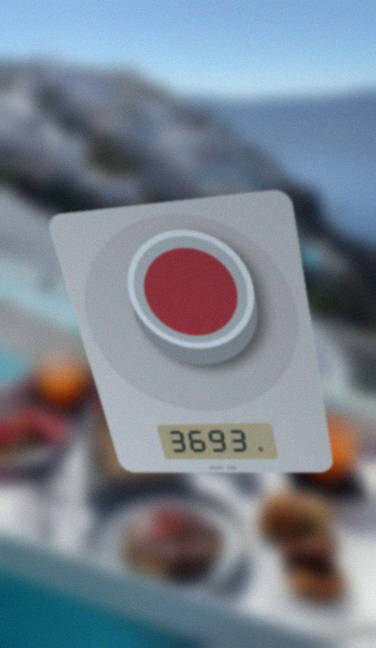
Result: 3693
